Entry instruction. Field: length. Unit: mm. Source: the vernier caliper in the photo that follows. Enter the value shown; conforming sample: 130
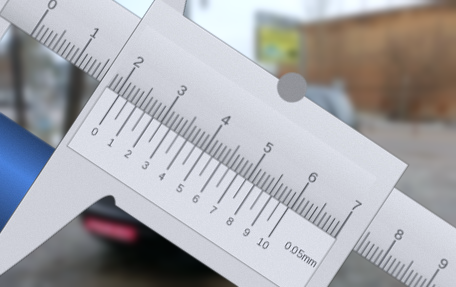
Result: 20.4
